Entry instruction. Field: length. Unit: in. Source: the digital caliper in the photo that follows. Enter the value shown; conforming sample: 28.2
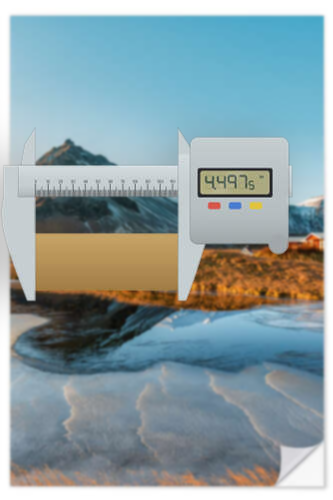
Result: 4.4975
